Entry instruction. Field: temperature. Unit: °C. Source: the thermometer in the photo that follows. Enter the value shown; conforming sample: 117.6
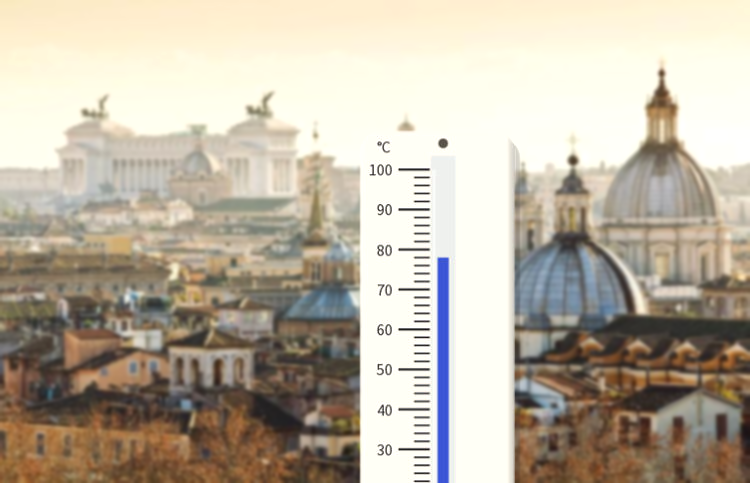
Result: 78
